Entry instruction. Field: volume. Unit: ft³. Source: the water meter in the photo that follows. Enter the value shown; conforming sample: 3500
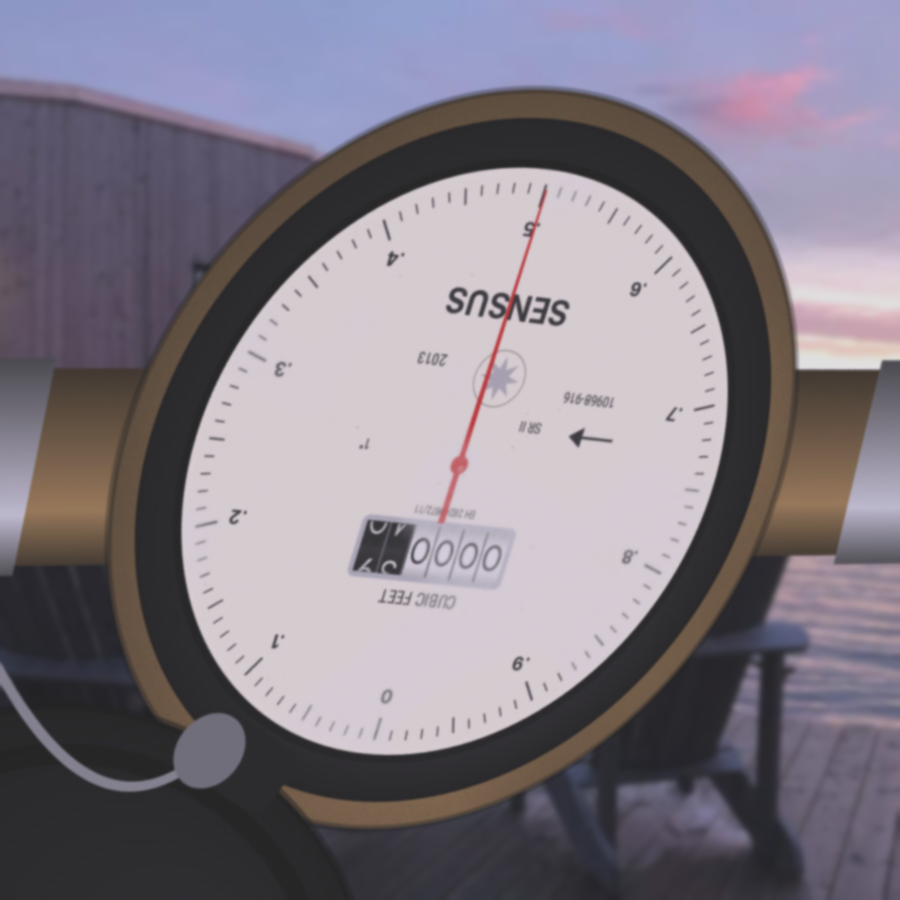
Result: 39.50
